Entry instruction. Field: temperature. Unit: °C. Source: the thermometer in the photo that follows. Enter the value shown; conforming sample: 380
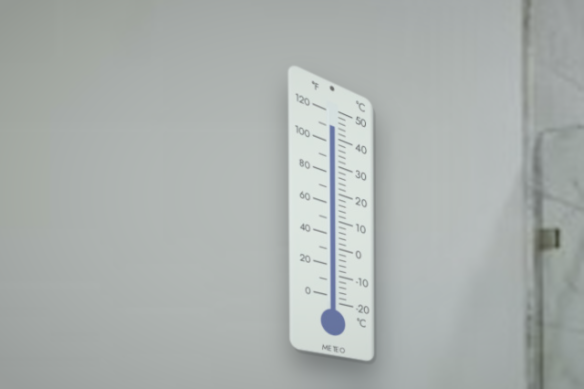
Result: 44
